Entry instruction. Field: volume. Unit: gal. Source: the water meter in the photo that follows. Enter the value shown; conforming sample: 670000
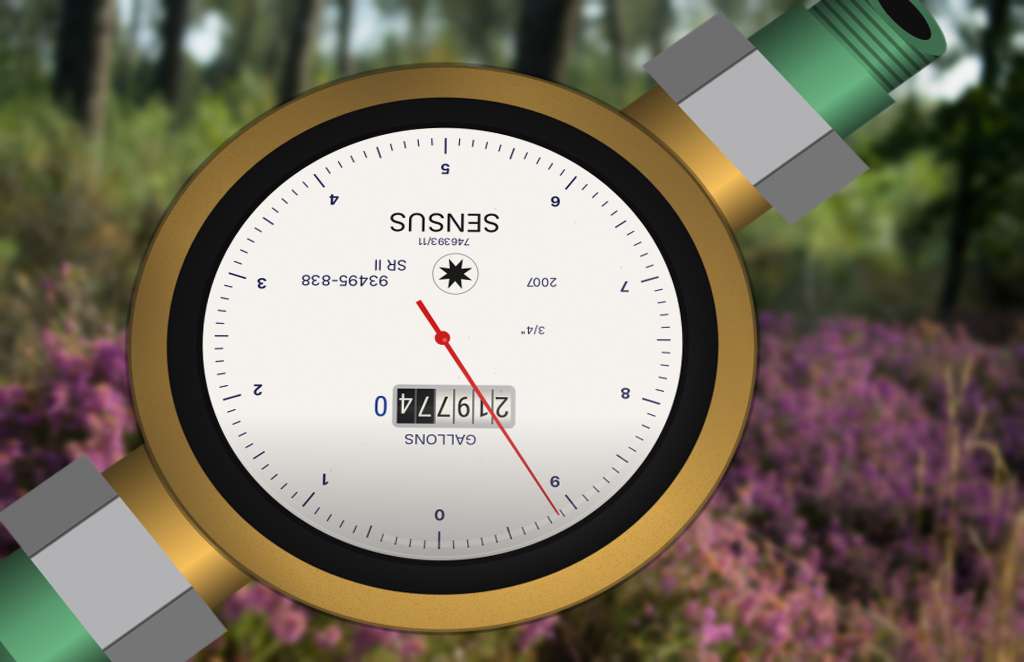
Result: 2197739.1
